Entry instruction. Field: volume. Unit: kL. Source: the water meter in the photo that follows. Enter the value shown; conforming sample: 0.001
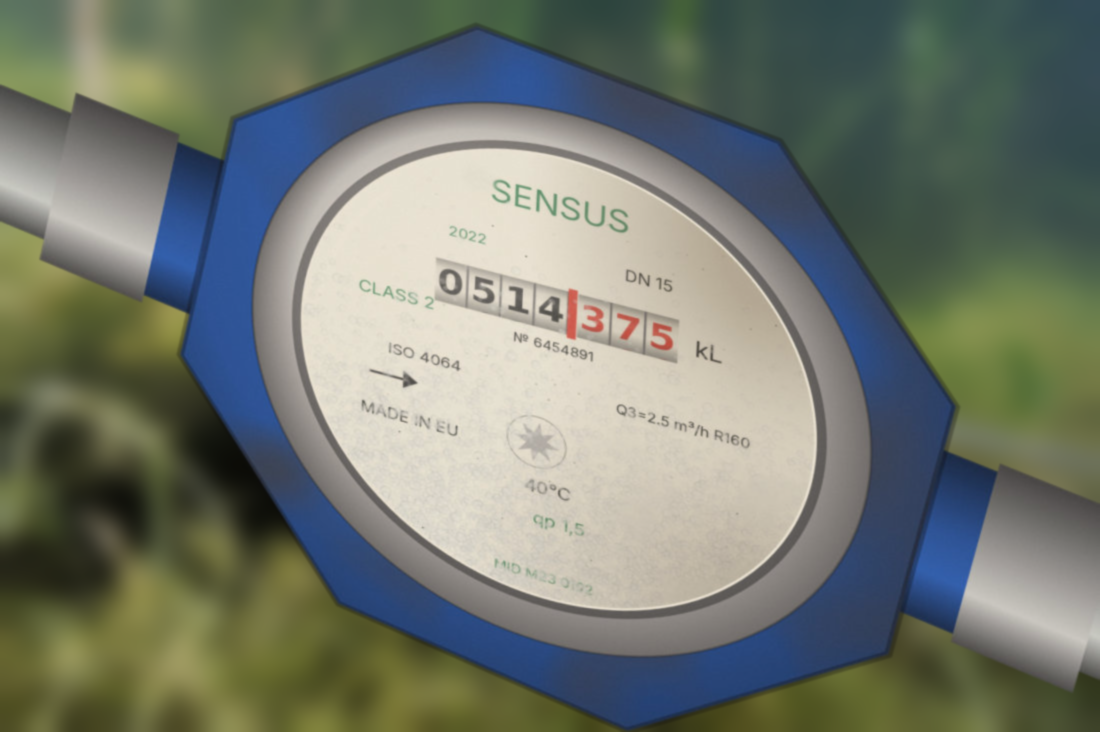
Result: 514.375
